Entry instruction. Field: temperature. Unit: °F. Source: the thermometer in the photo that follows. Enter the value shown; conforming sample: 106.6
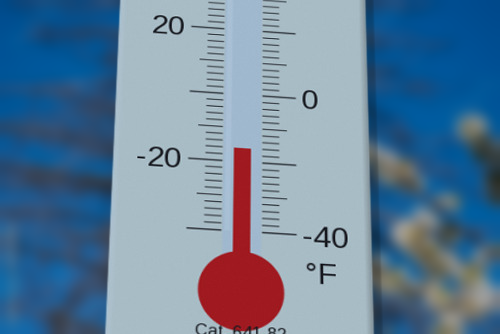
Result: -16
